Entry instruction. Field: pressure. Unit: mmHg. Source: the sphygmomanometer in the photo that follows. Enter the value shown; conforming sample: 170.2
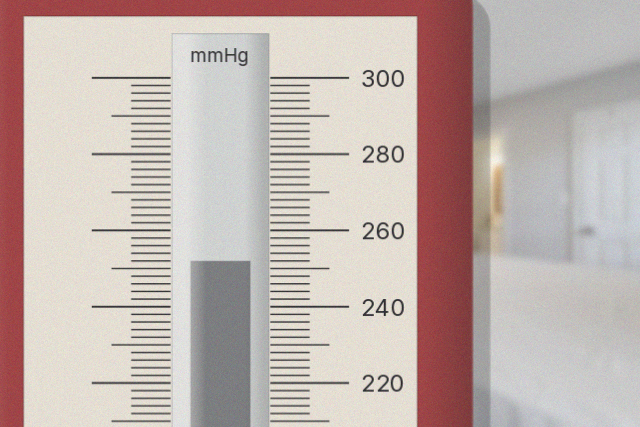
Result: 252
